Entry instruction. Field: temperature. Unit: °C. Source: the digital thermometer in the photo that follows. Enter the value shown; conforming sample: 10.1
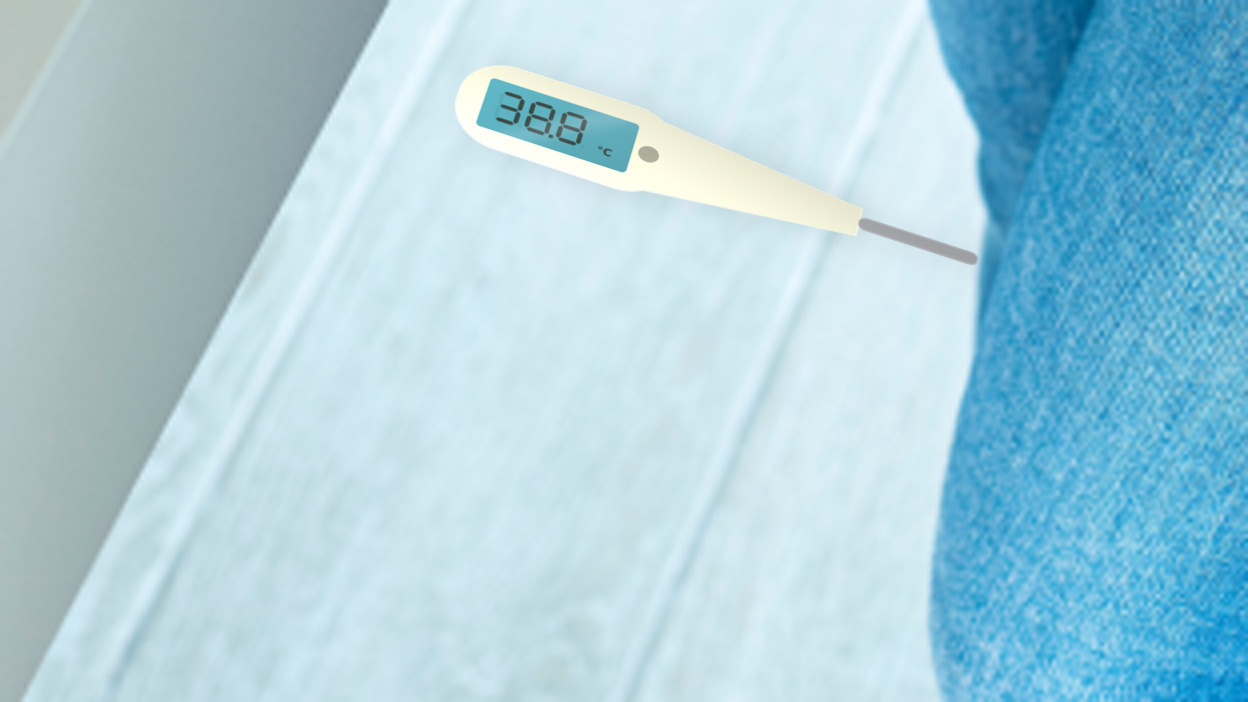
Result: 38.8
